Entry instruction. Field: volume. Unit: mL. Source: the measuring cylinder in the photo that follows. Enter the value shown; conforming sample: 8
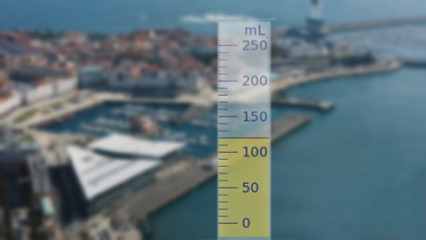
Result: 120
